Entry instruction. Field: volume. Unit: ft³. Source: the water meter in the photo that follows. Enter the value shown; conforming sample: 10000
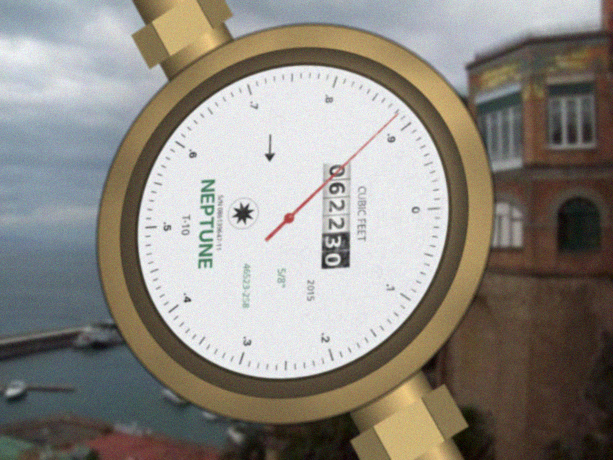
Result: 62229.88
